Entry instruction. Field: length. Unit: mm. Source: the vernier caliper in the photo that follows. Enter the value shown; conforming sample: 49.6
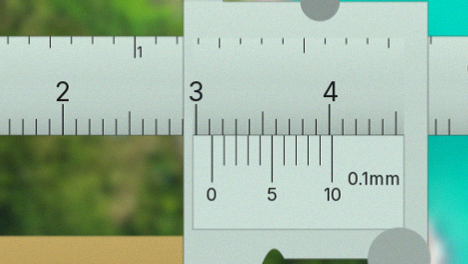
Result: 31.2
